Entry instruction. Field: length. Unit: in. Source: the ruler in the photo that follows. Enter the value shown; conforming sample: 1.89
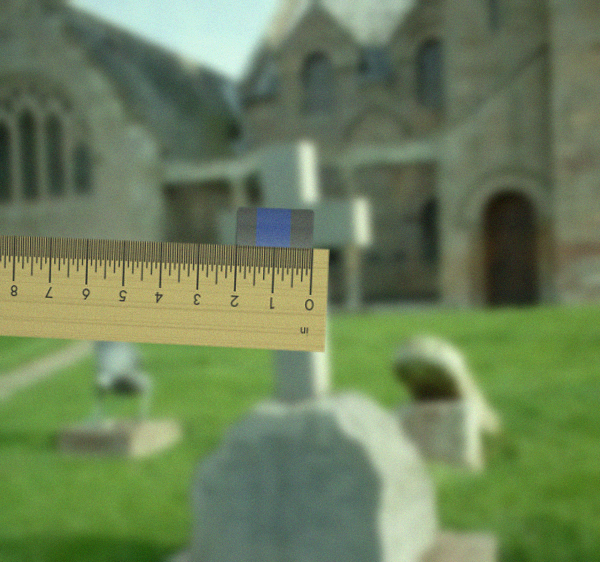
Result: 2
